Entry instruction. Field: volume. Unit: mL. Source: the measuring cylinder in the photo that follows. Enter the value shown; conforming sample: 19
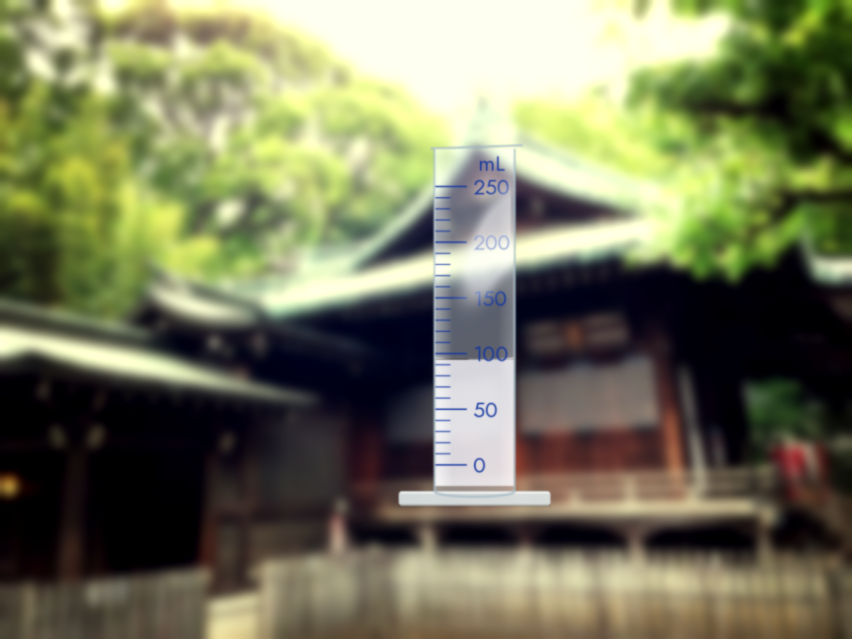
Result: 95
